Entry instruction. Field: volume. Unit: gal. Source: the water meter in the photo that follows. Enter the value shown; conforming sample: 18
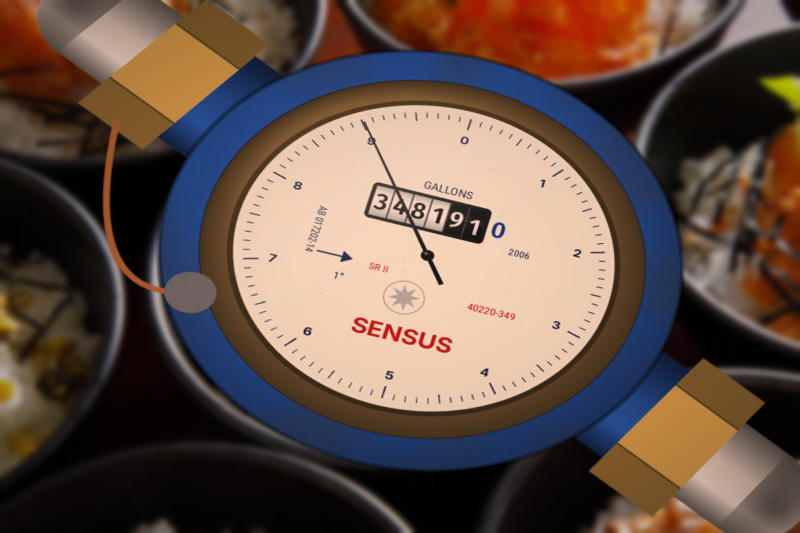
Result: 3481909.0
